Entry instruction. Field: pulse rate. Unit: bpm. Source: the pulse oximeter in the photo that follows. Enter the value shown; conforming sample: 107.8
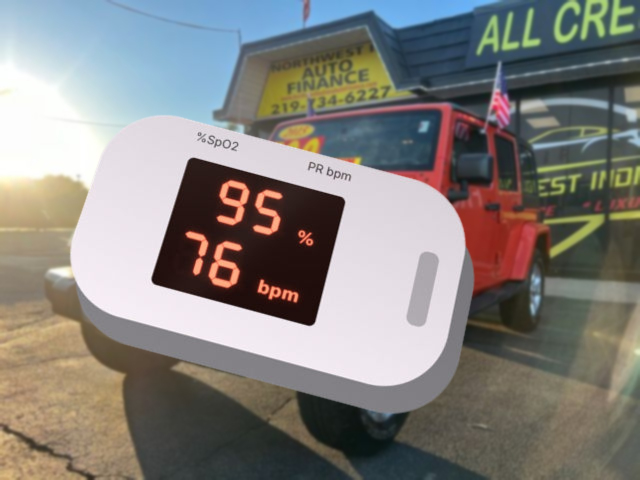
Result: 76
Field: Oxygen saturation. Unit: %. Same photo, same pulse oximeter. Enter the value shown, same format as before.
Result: 95
